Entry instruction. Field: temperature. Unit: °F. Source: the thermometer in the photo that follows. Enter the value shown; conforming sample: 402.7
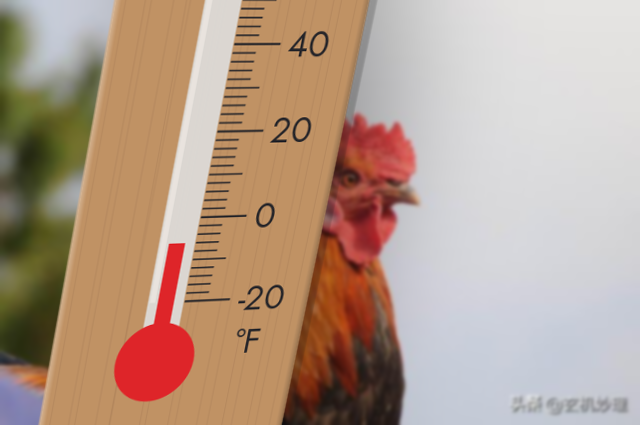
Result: -6
